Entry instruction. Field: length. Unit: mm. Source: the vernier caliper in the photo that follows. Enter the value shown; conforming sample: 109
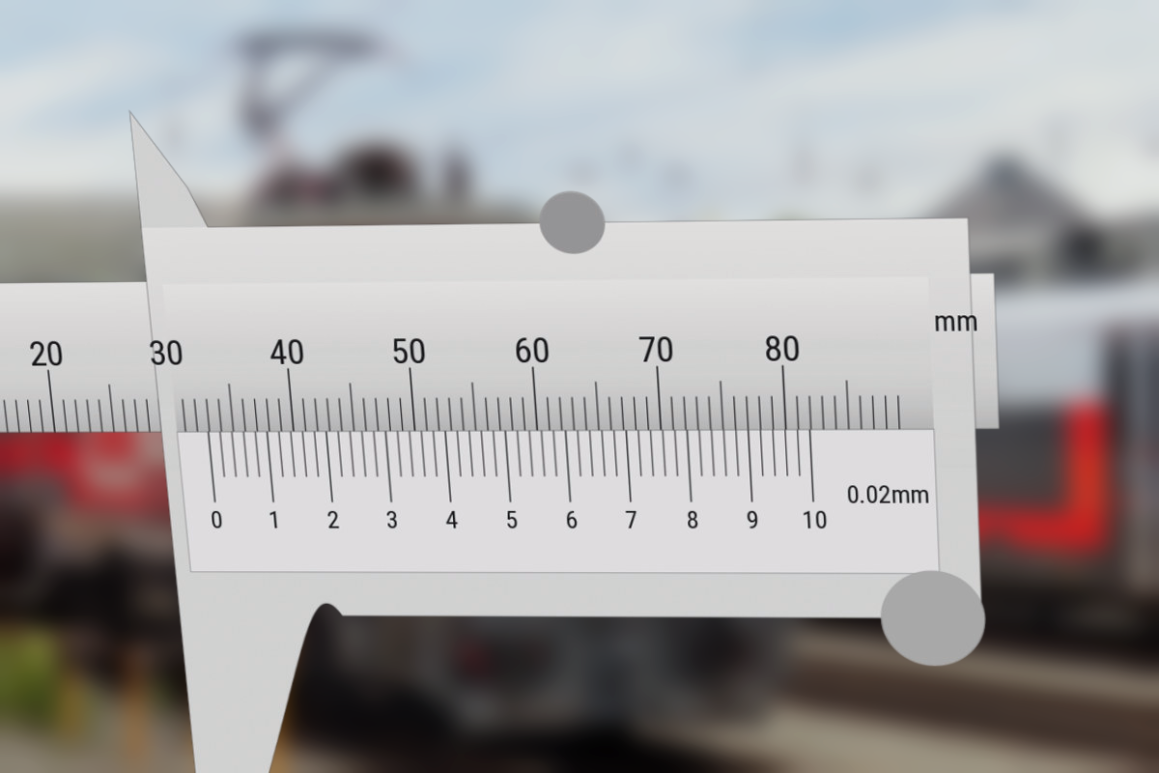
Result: 32.9
